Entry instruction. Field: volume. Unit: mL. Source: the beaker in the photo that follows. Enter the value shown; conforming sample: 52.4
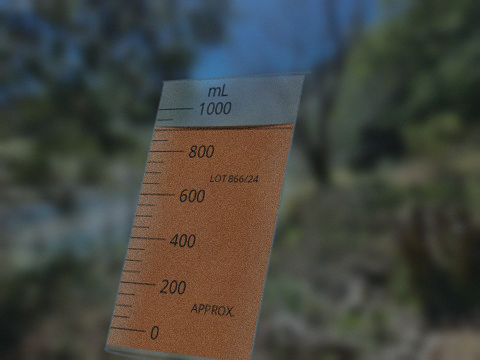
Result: 900
